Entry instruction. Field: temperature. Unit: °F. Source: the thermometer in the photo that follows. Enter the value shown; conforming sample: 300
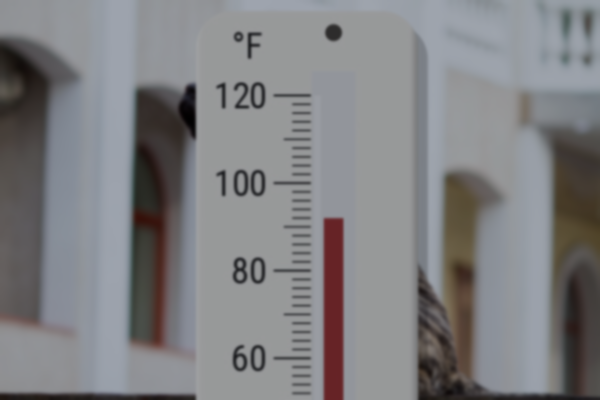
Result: 92
